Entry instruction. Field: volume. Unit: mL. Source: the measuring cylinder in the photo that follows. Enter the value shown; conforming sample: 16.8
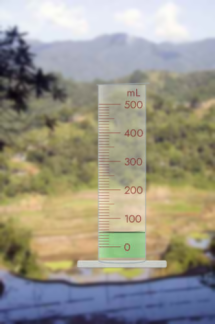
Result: 50
